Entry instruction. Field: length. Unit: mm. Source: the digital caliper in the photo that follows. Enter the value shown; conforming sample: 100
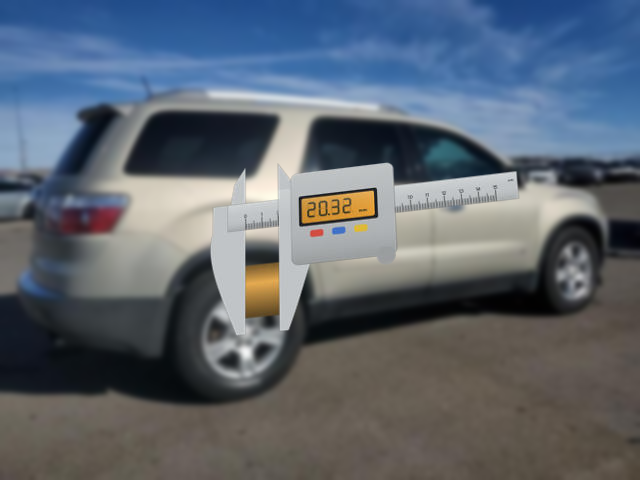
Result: 20.32
